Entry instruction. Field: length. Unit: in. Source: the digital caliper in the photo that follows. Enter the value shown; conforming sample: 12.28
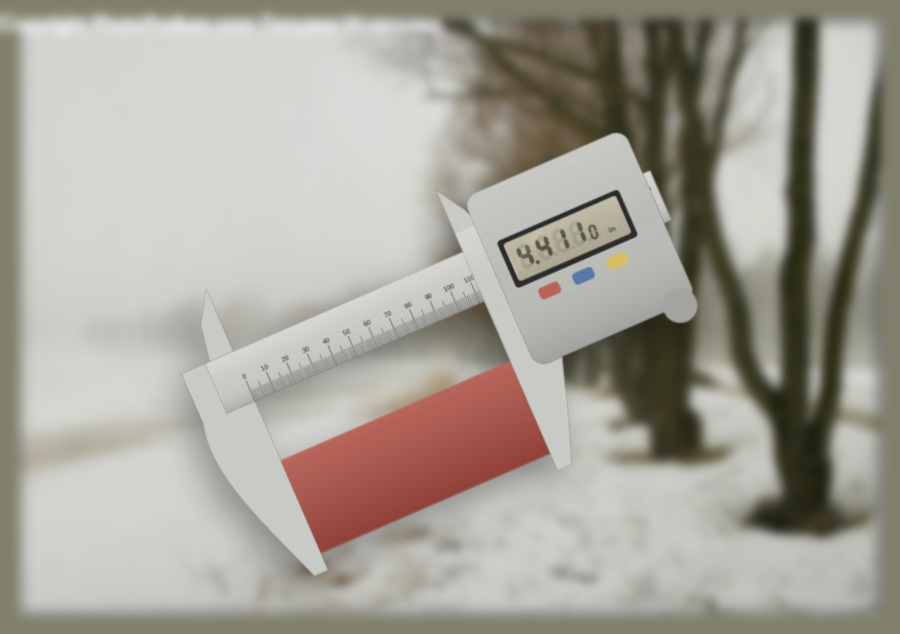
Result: 4.4110
